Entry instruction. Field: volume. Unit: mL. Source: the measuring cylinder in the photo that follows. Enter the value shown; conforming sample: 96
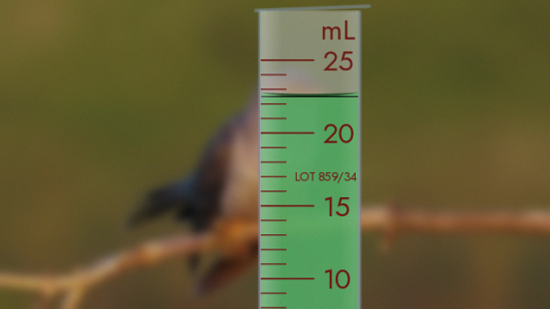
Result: 22.5
